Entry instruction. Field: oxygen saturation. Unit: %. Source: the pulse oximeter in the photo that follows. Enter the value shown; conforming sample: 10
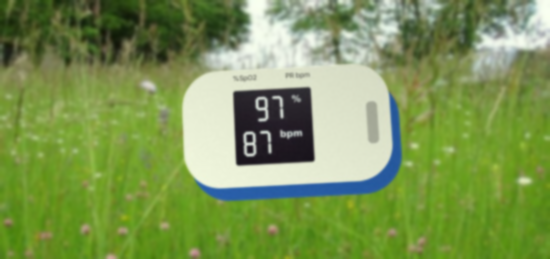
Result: 97
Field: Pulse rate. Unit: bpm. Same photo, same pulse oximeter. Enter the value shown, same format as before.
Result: 87
